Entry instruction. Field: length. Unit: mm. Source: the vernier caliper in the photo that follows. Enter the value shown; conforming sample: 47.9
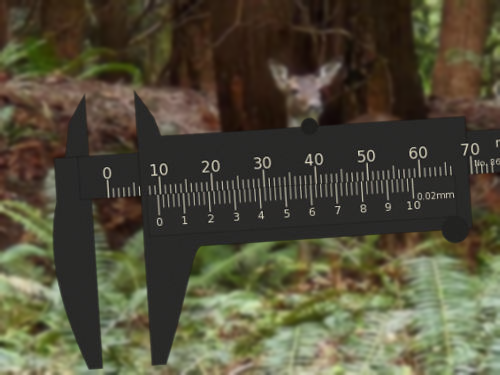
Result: 9.5
